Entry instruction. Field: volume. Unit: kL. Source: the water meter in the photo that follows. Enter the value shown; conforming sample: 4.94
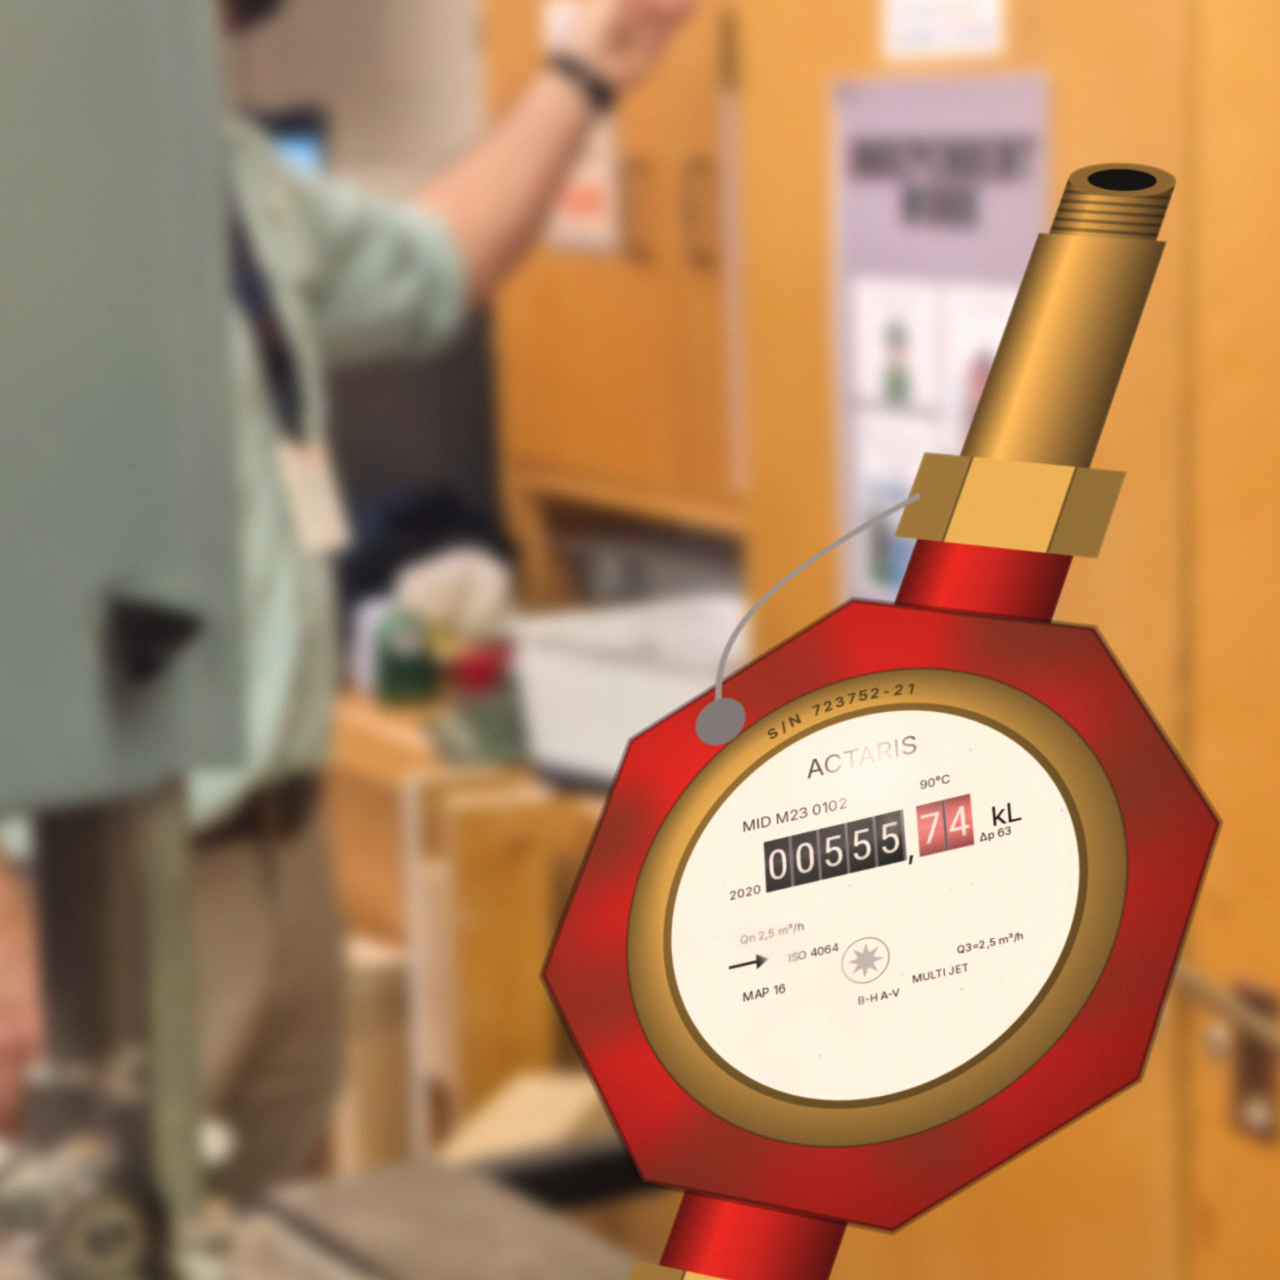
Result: 555.74
